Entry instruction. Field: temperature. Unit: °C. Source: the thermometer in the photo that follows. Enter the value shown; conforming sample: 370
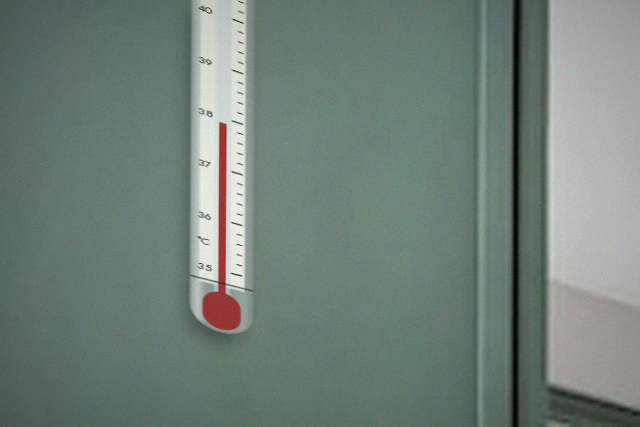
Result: 37.9
